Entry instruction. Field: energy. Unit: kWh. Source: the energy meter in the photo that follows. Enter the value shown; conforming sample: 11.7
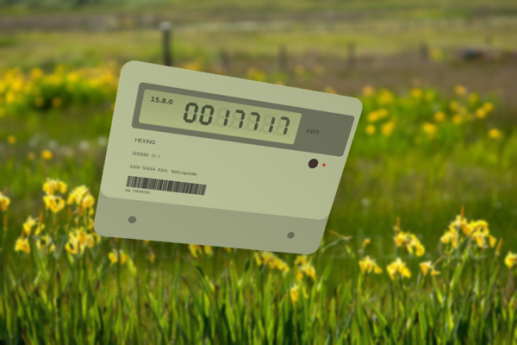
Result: 17717
